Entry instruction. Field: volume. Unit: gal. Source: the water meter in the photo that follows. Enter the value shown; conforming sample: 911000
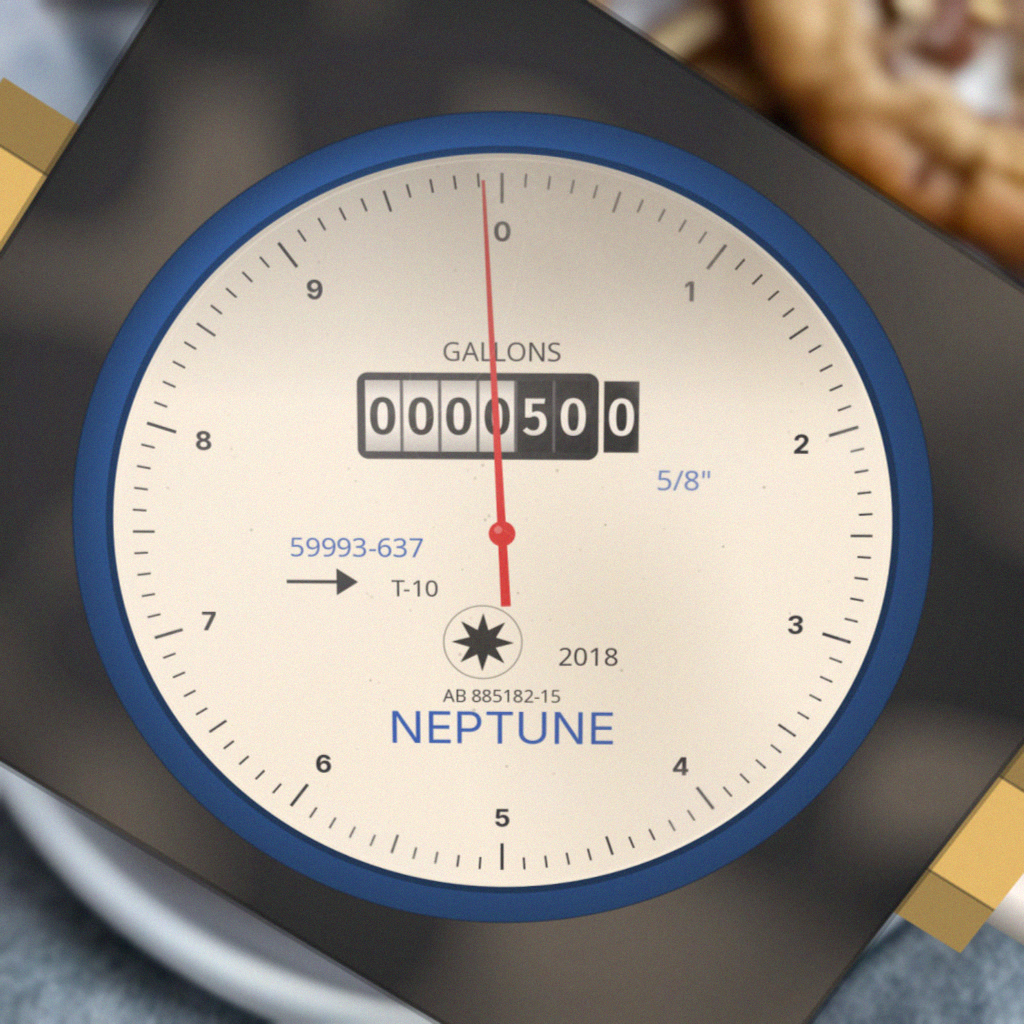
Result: 499.9
